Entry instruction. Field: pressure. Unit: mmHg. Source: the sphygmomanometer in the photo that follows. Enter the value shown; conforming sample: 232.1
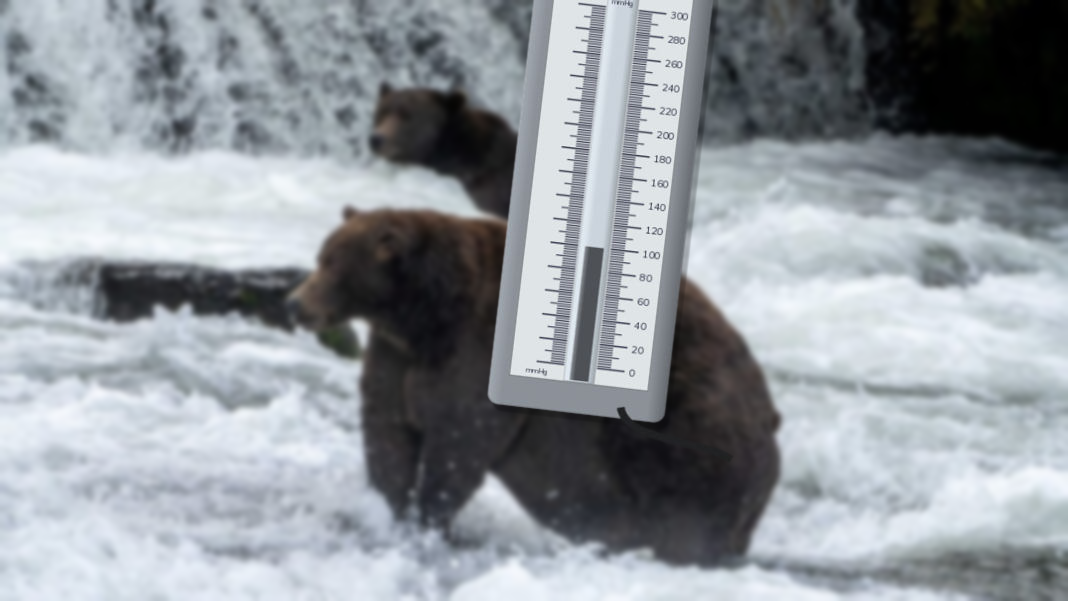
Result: 100
